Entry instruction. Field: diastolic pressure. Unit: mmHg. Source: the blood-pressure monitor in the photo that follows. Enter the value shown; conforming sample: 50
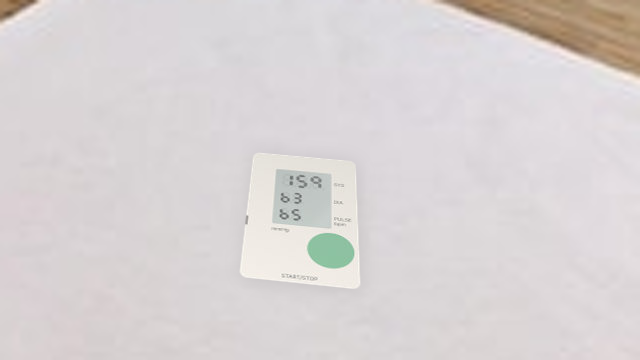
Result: 63
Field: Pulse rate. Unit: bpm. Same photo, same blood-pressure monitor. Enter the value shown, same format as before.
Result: 65
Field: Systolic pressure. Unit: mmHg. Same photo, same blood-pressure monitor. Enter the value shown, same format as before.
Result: 159
